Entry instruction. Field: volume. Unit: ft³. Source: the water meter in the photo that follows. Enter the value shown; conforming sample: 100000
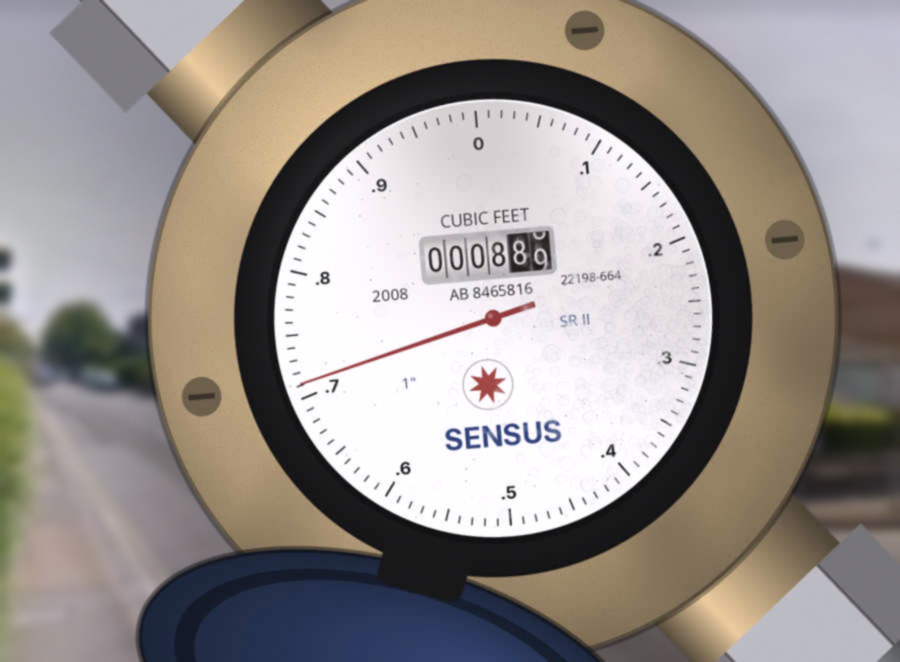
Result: 888.71
